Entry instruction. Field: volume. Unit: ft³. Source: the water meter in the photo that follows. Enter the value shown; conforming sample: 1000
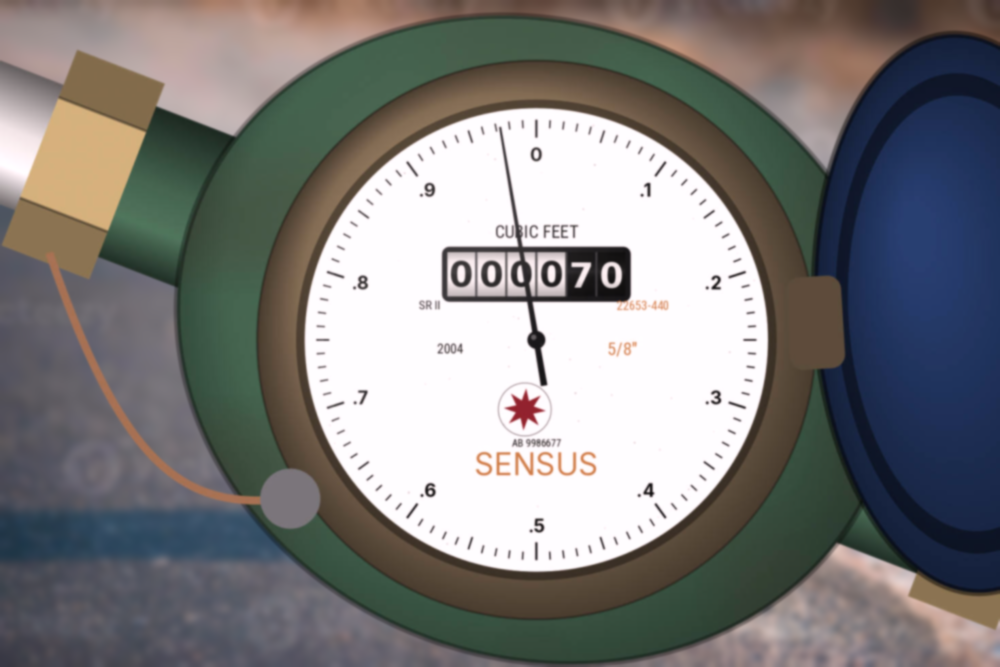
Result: 69.97
